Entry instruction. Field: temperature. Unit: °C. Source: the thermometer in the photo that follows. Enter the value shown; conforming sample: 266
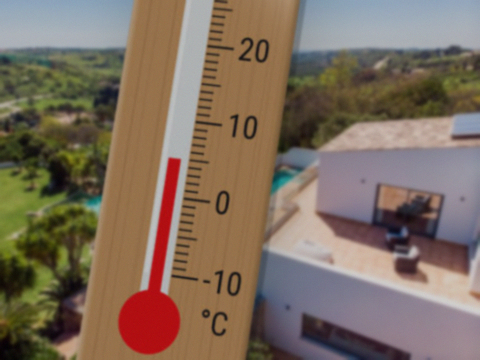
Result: 5
